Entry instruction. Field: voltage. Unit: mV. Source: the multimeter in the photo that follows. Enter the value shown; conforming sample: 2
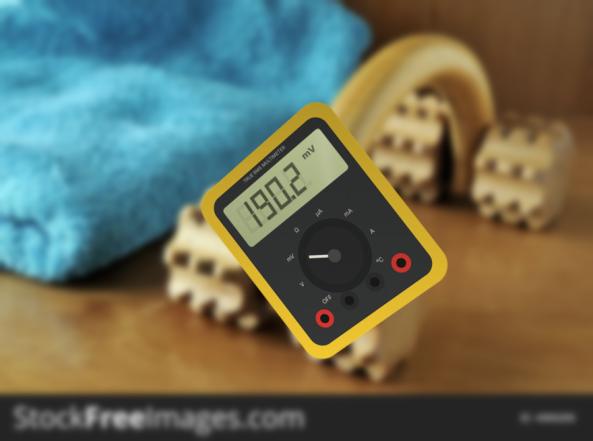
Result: 190.2
